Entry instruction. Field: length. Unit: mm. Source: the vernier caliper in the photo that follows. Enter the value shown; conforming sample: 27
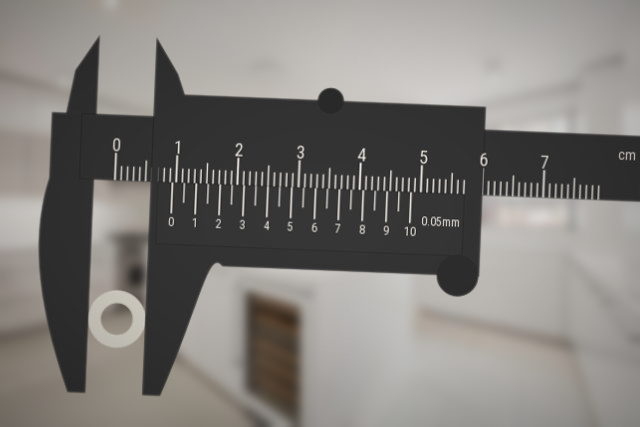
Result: 9.4
